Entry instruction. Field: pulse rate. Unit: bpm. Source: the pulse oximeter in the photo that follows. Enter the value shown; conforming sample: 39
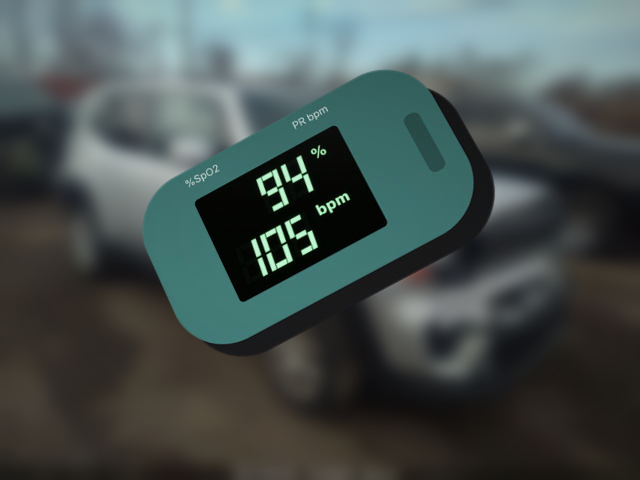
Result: 105
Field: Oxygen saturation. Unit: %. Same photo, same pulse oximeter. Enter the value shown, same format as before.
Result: 94
